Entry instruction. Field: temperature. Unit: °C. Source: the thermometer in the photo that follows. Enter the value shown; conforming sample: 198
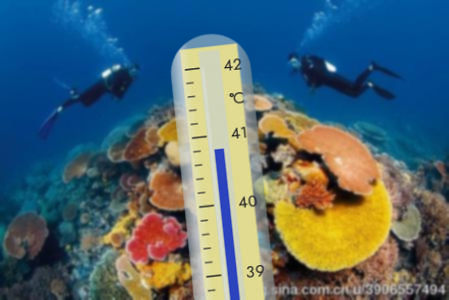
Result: 40.8
